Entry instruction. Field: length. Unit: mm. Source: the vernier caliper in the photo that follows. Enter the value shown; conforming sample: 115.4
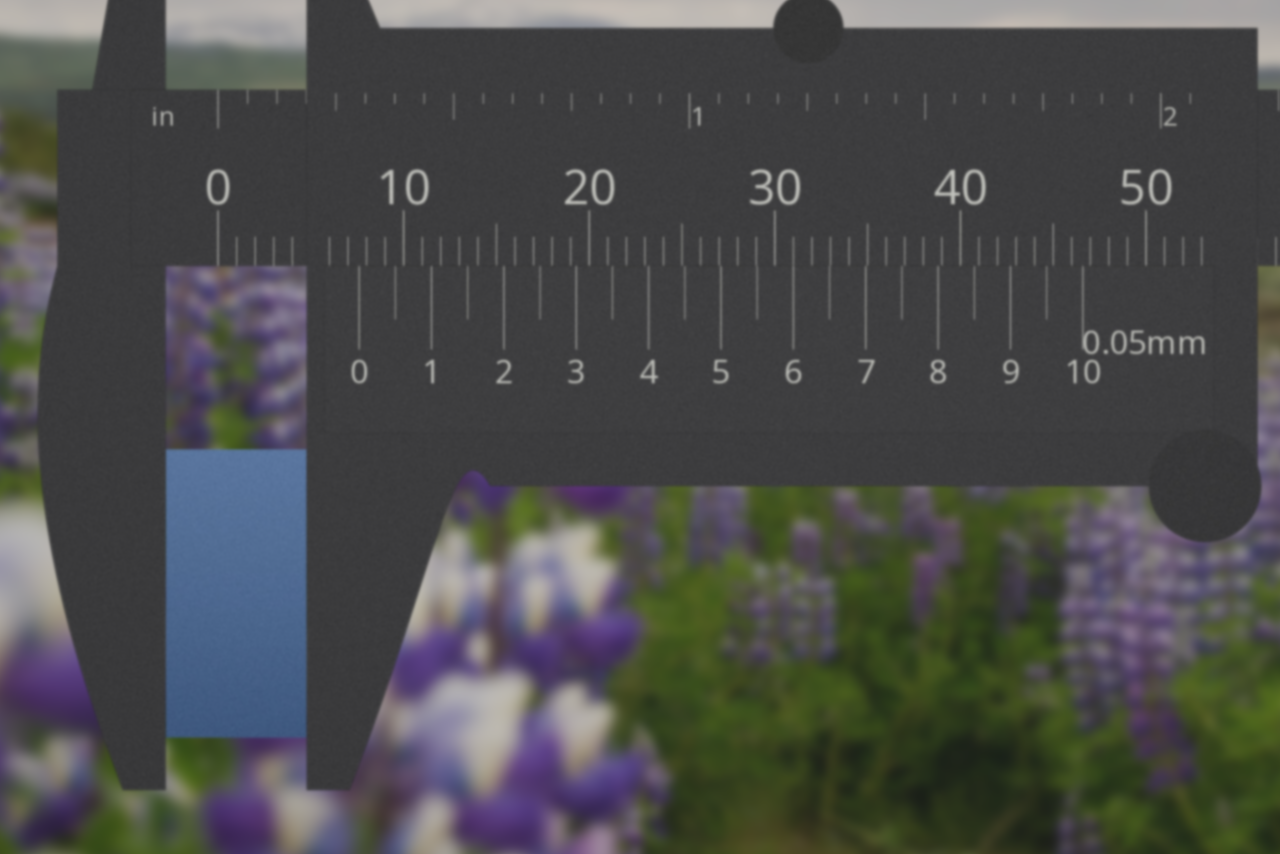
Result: 7.6
